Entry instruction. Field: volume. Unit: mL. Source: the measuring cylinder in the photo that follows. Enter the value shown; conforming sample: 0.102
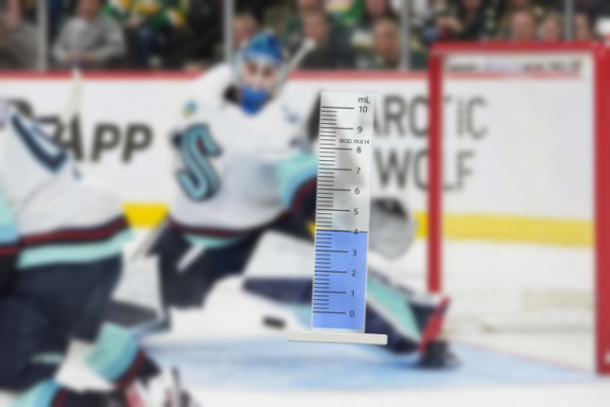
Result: 4
